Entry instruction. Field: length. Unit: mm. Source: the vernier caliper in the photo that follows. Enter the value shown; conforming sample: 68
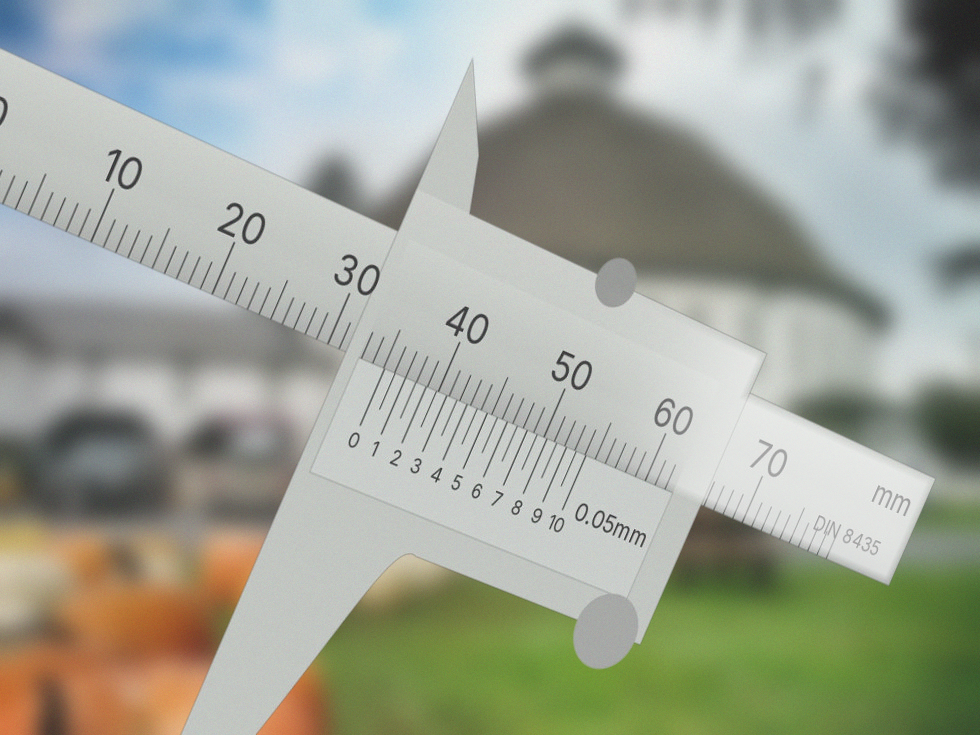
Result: 35.1
